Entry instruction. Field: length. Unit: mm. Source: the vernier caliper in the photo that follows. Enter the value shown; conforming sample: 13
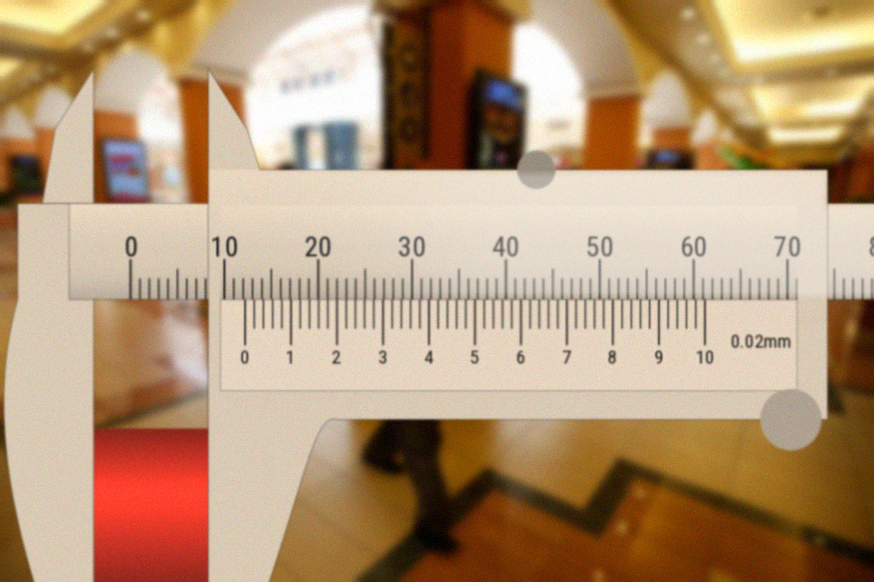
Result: 12.2
